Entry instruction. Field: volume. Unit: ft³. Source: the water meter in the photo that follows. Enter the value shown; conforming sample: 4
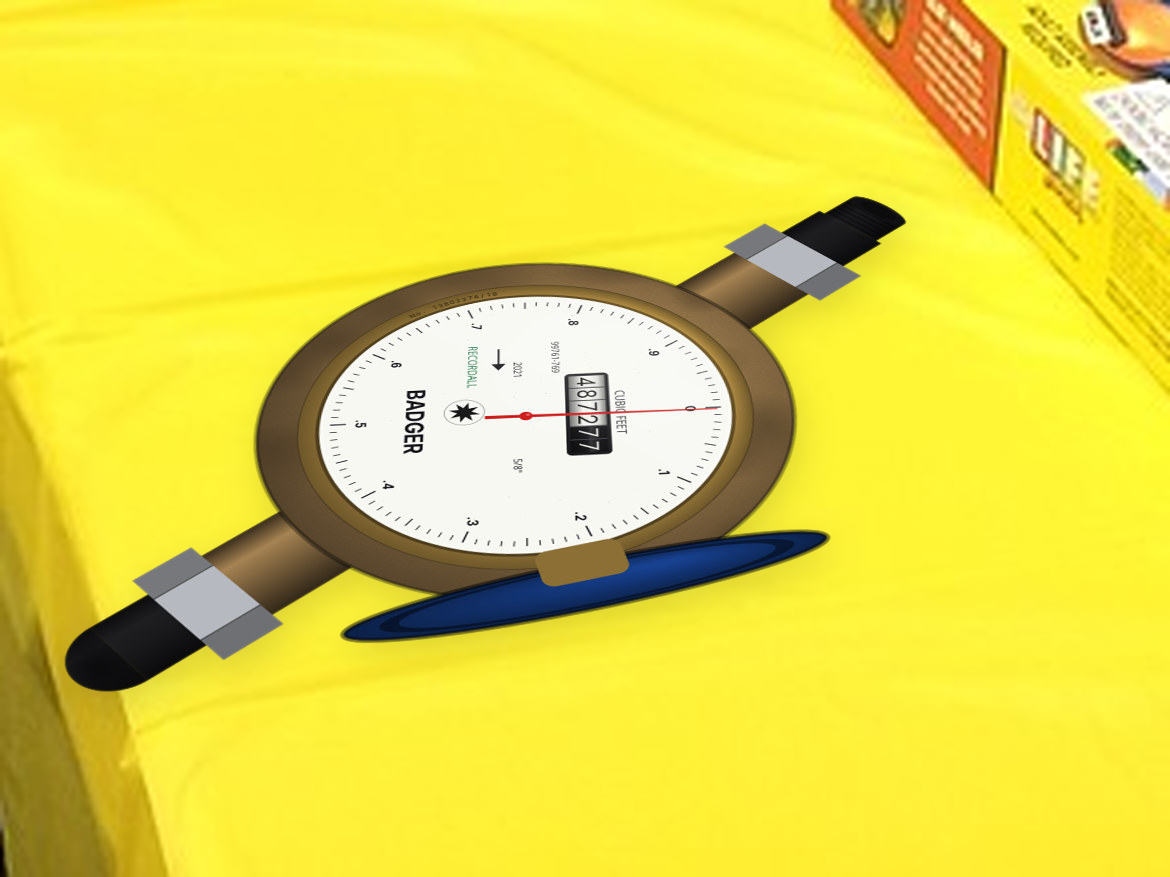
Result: 487277.00
